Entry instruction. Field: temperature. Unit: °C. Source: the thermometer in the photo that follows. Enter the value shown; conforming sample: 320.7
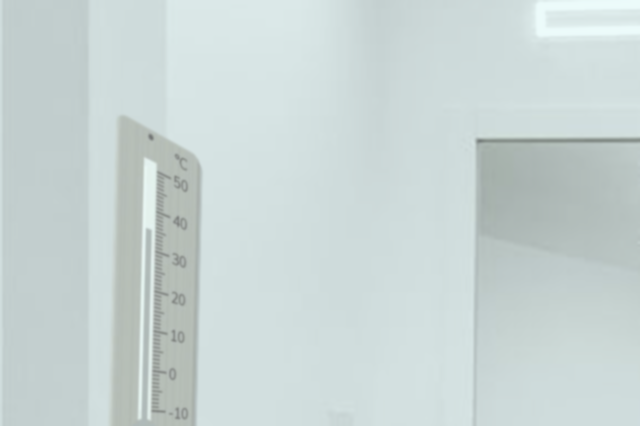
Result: 35
